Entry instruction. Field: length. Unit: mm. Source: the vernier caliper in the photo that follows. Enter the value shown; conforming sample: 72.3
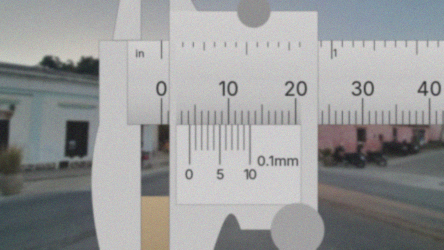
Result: 4.2
